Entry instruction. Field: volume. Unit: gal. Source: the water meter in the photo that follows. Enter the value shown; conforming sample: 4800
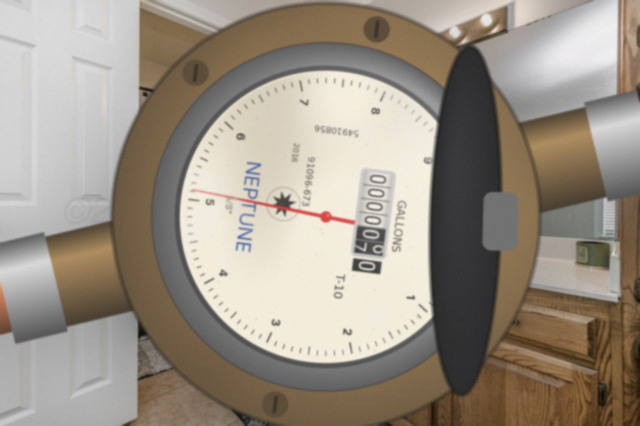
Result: 65.1
